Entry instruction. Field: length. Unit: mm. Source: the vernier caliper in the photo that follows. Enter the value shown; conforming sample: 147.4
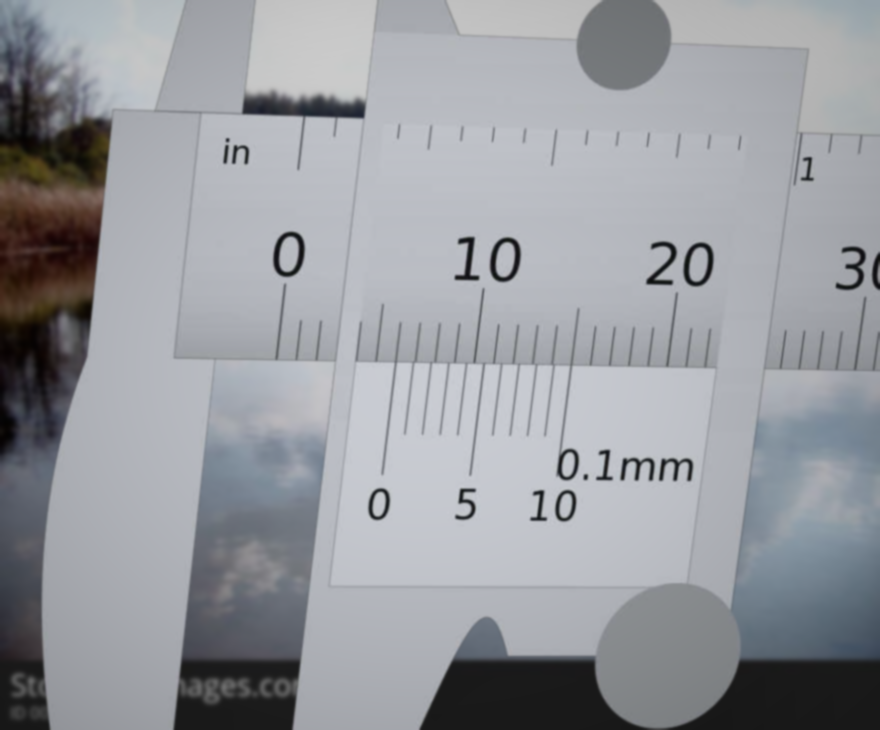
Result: 6.0
